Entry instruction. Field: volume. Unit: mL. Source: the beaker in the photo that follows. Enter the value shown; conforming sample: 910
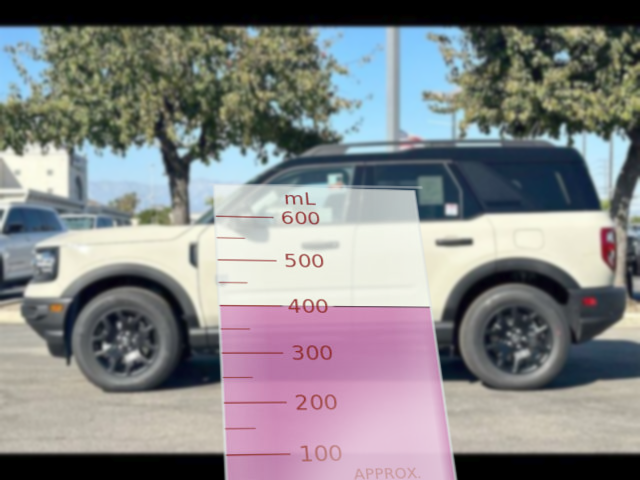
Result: 400
